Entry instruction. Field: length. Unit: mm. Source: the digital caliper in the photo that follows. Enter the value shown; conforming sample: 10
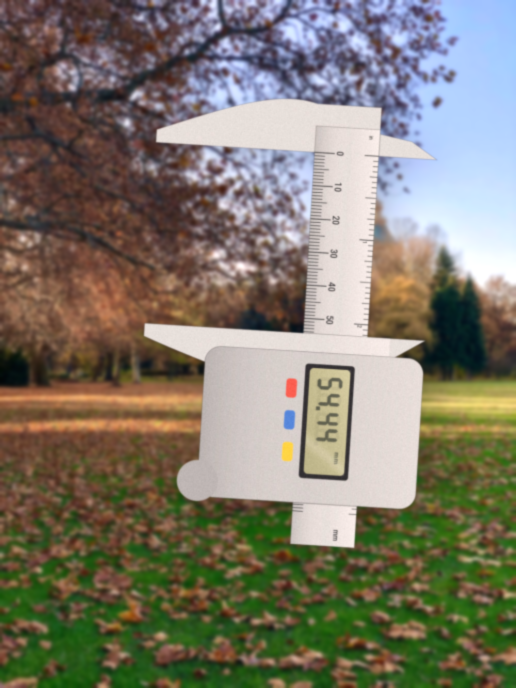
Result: 54.44
